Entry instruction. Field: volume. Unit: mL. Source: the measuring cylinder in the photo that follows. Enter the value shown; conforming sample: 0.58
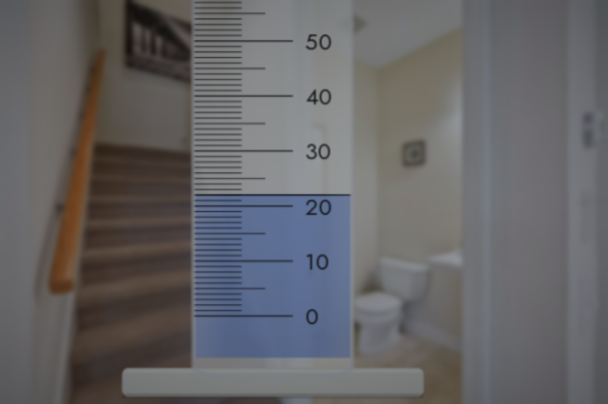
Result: 22
